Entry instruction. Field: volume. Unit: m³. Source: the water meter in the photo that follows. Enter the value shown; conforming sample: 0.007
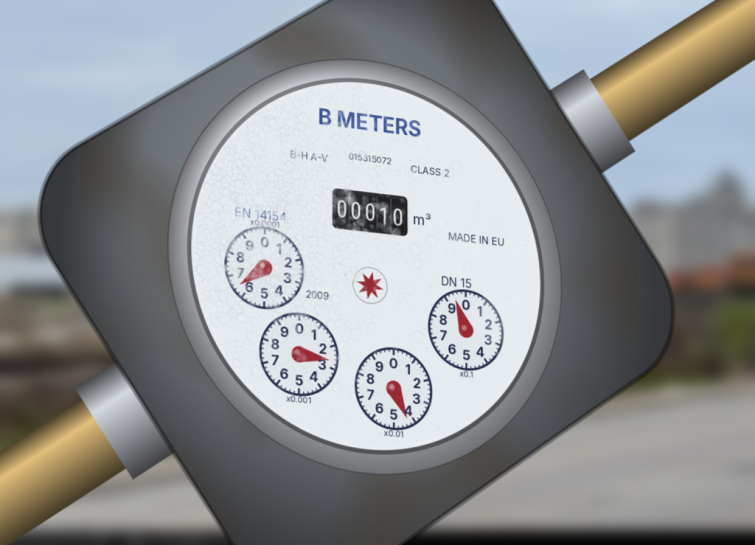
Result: 9.9426
